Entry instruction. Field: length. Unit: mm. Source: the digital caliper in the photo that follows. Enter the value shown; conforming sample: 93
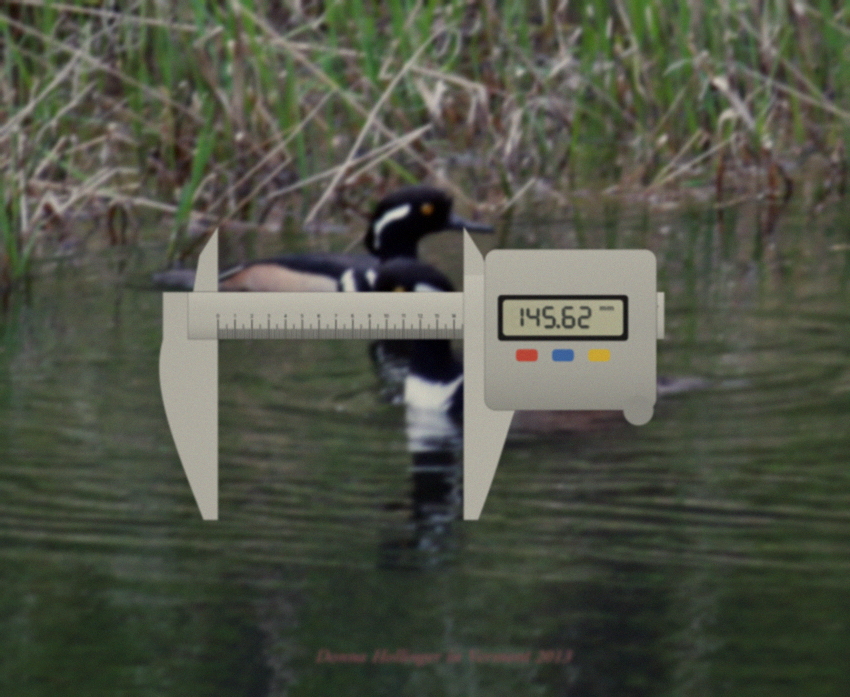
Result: 145.62
